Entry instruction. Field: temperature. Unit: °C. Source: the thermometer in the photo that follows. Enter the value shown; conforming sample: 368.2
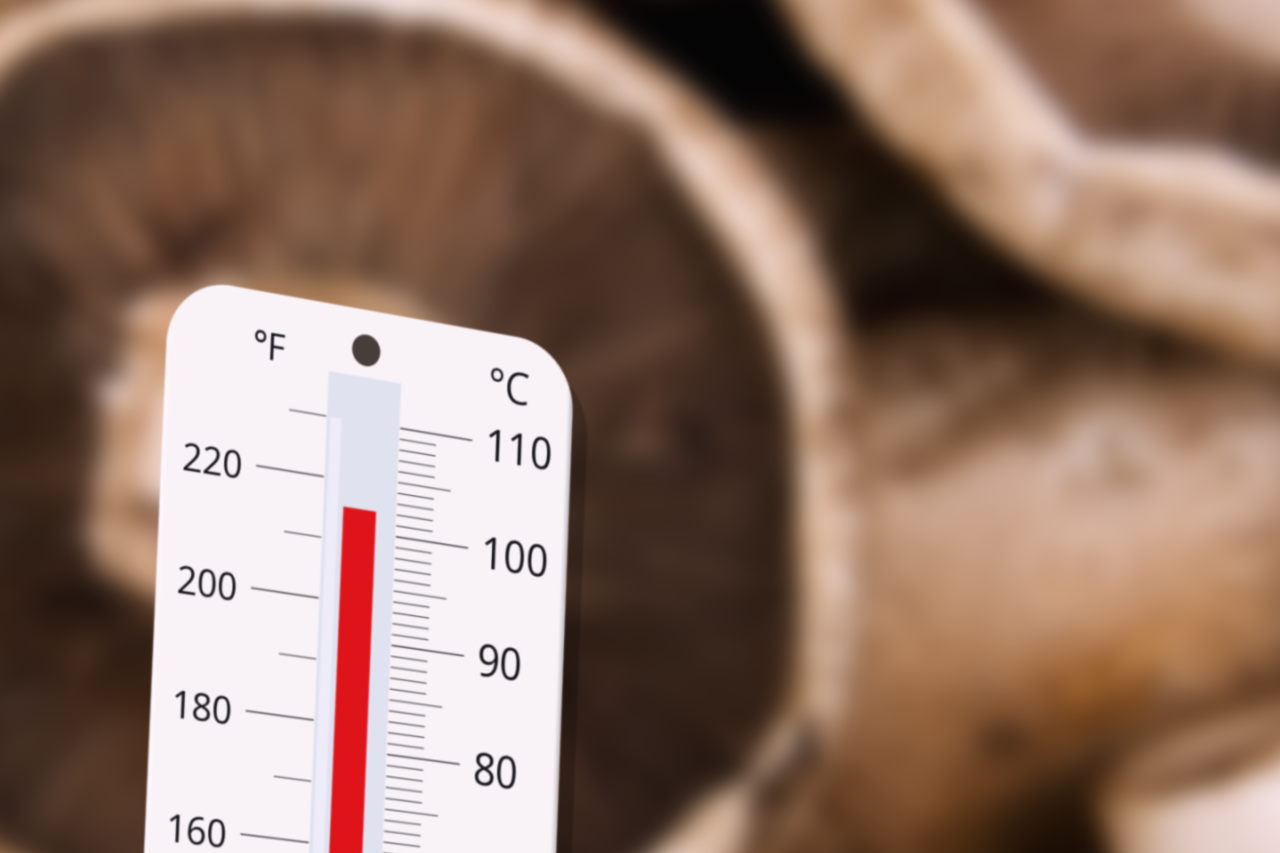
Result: 102
